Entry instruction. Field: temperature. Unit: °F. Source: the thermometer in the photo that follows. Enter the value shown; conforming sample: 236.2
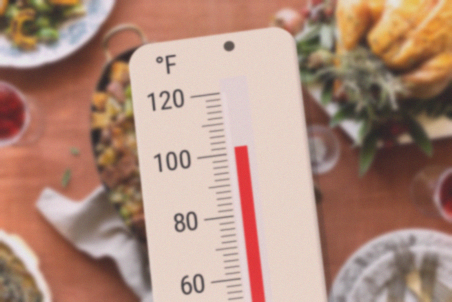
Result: 102
